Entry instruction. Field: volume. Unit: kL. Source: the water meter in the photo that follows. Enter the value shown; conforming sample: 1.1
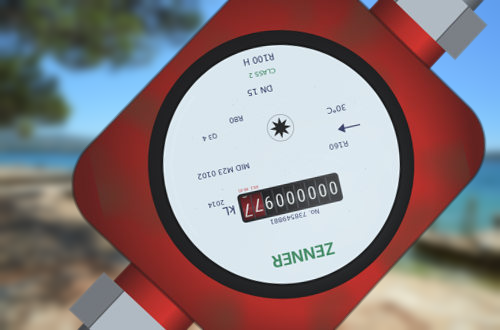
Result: 9.77
